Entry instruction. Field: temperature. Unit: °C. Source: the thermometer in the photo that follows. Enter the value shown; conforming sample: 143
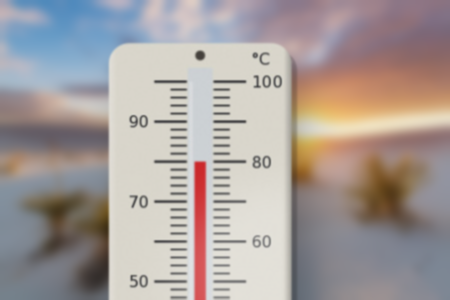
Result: 80
